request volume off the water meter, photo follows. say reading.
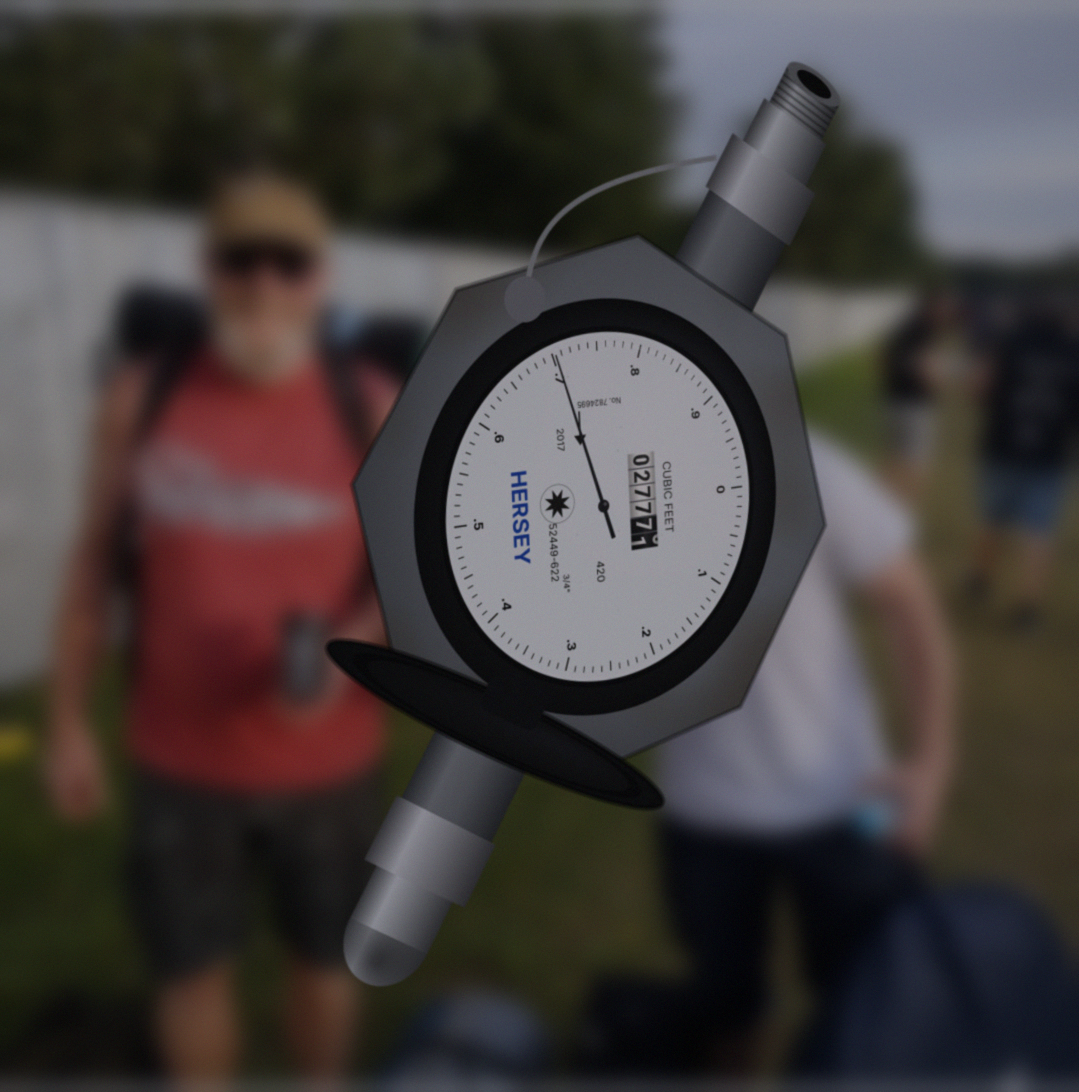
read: 27770.70 ft³
